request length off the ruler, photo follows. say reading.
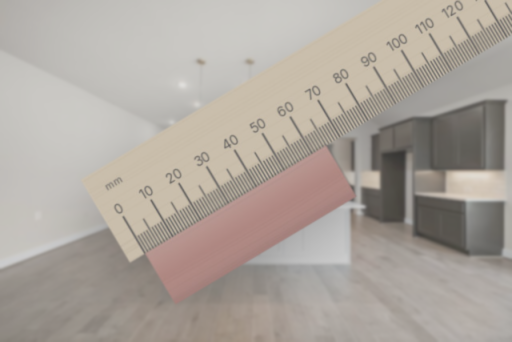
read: 65 mm
